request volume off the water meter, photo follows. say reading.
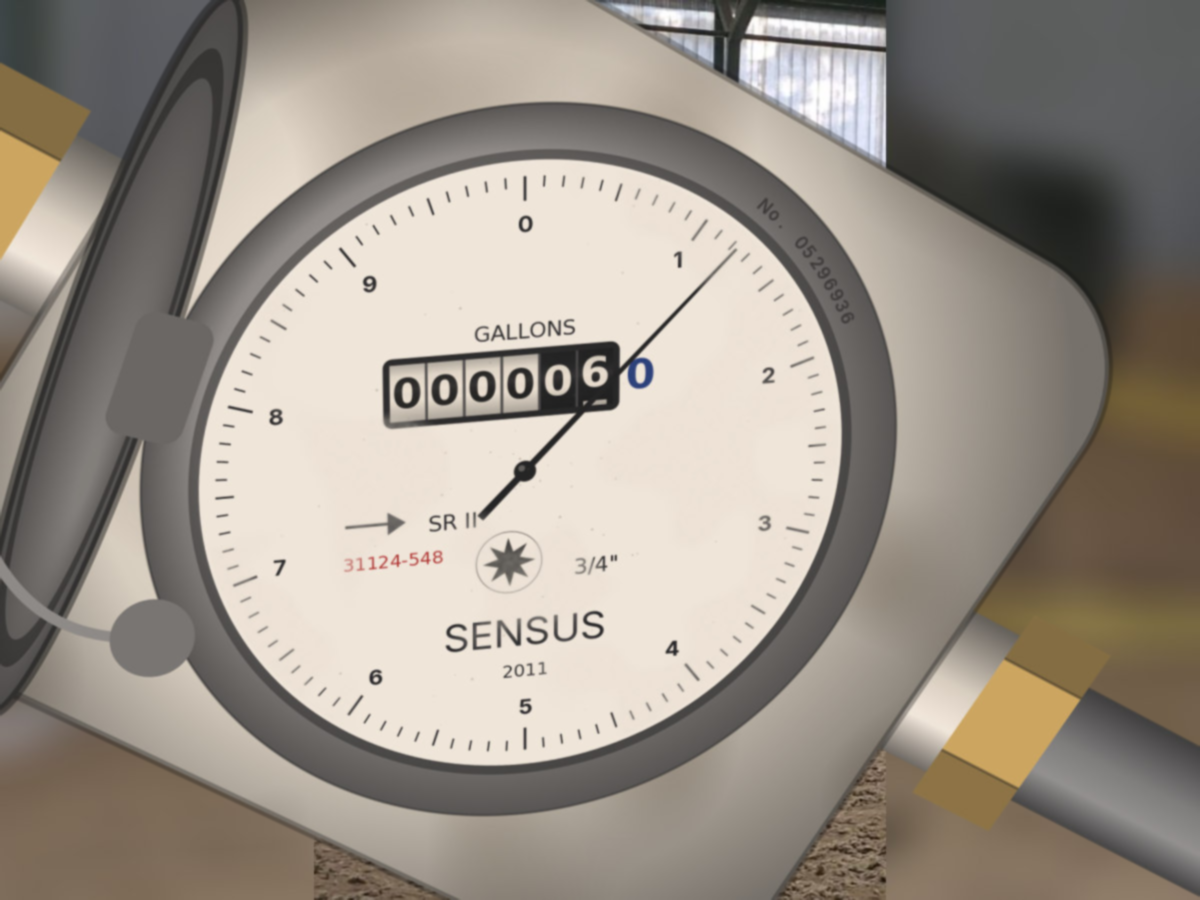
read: 61.2 gal
